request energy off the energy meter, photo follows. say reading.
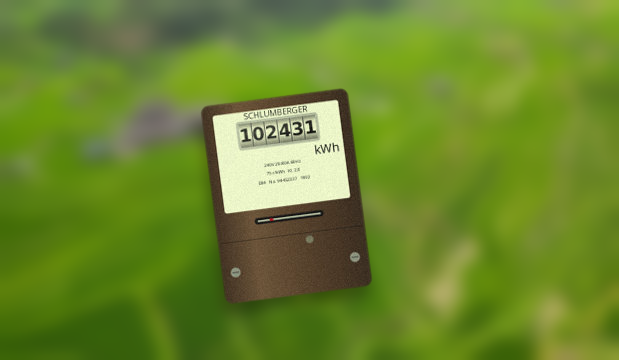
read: 102431 kWh
